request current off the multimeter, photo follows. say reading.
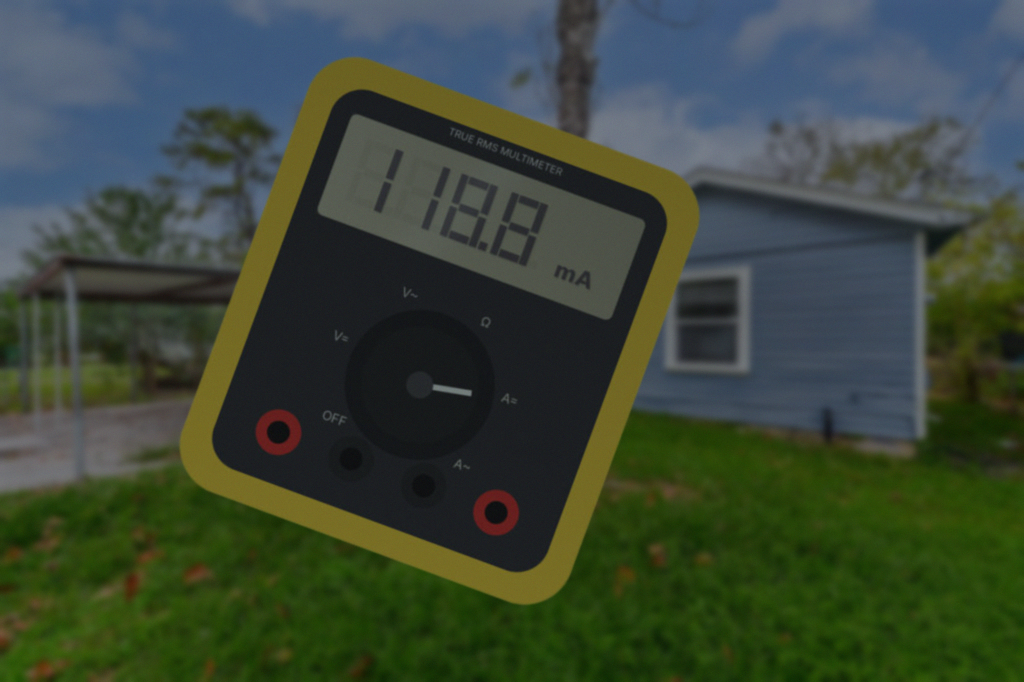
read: 118.8 mA
